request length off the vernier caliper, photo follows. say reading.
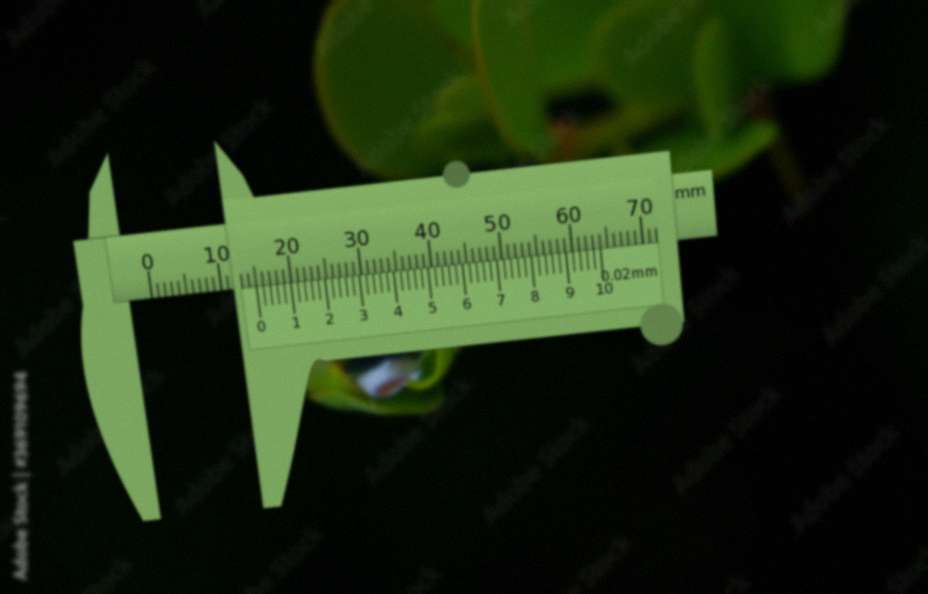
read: 15.0 mm
